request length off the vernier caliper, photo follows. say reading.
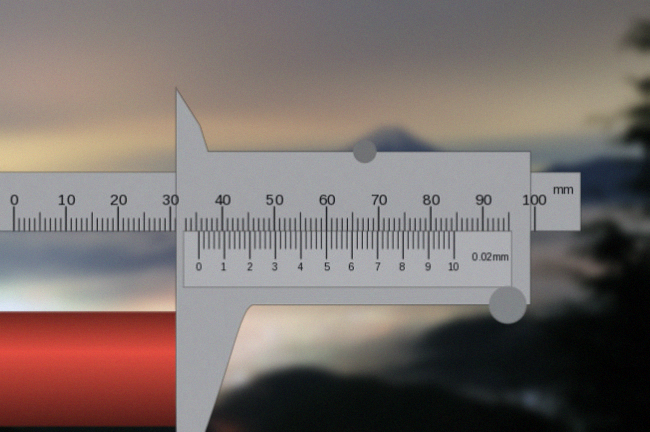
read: 35.5 mm
